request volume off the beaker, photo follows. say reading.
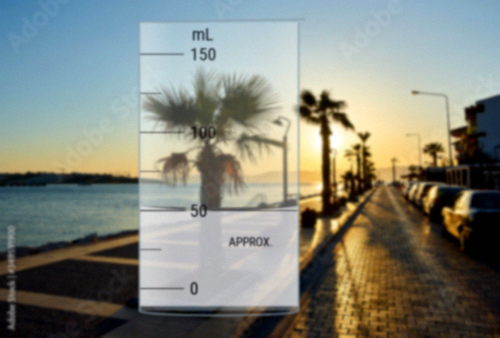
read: 50 mL
